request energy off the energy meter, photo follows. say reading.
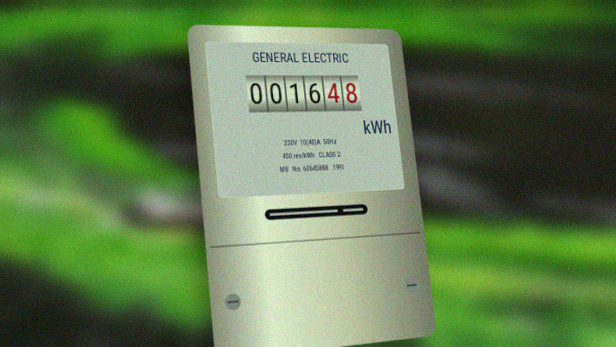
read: 16.48 kWh
